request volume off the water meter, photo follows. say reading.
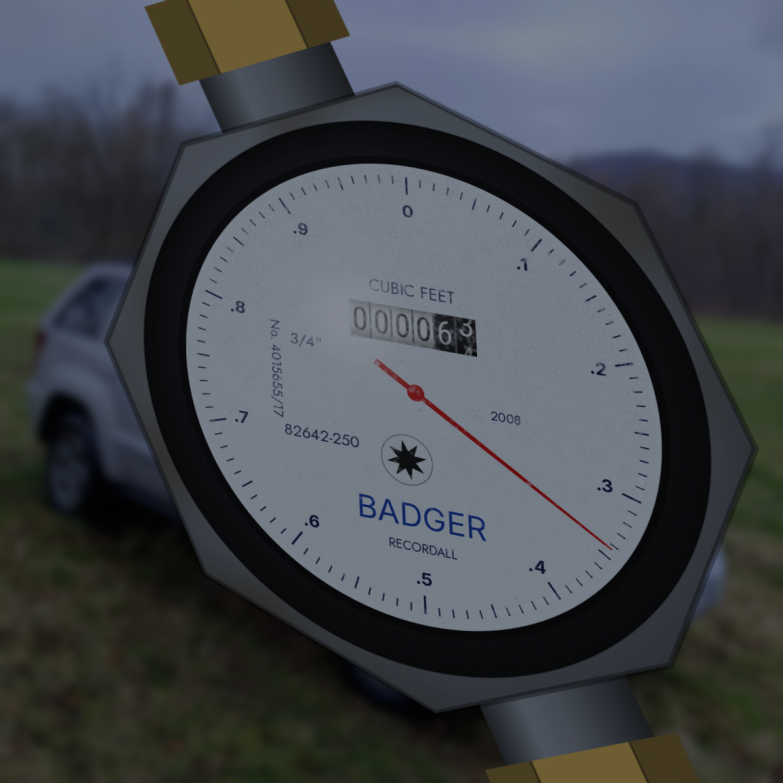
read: 63.34 ft³
